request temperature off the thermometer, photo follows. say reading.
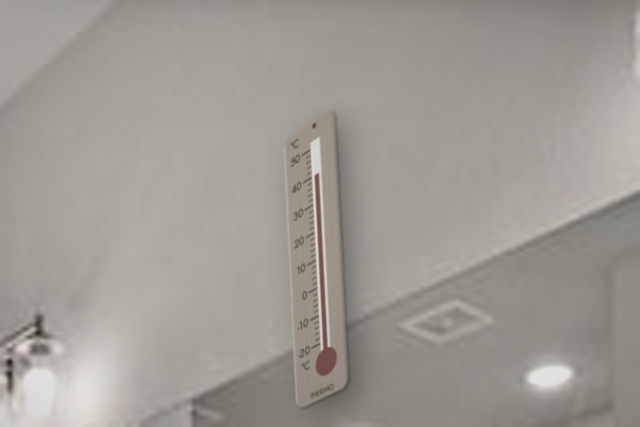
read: 40 °C
